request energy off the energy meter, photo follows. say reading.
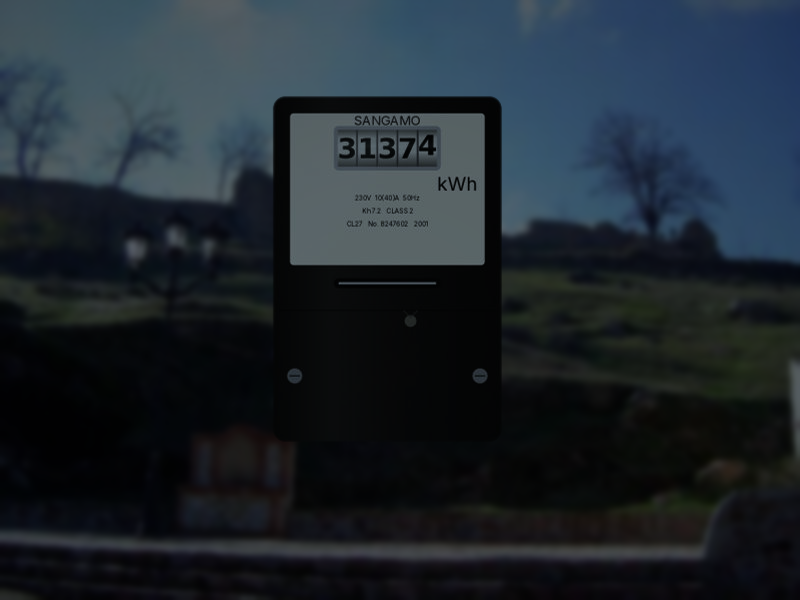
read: 31374 kWh
